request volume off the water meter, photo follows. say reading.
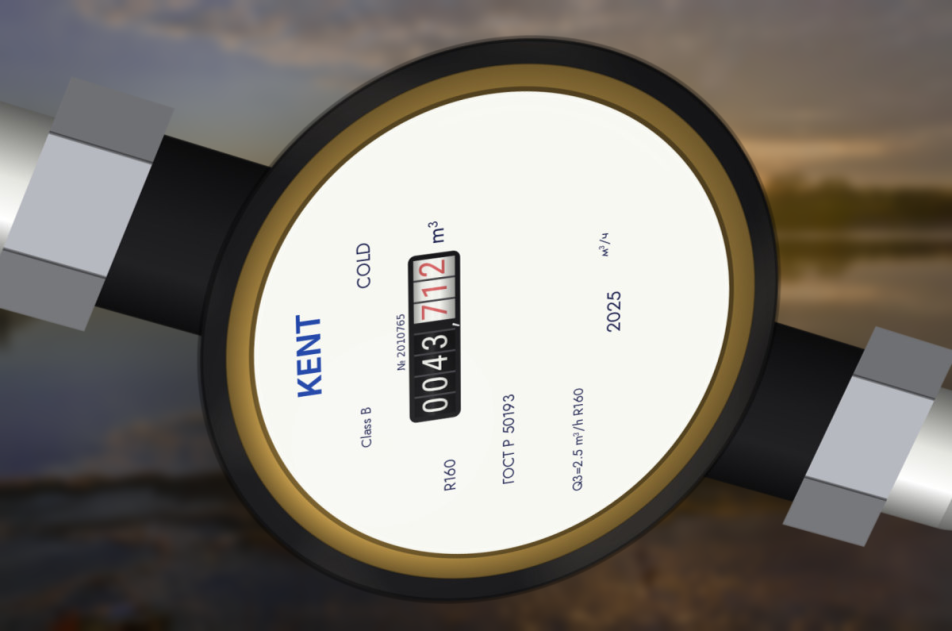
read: 43.712 m³
